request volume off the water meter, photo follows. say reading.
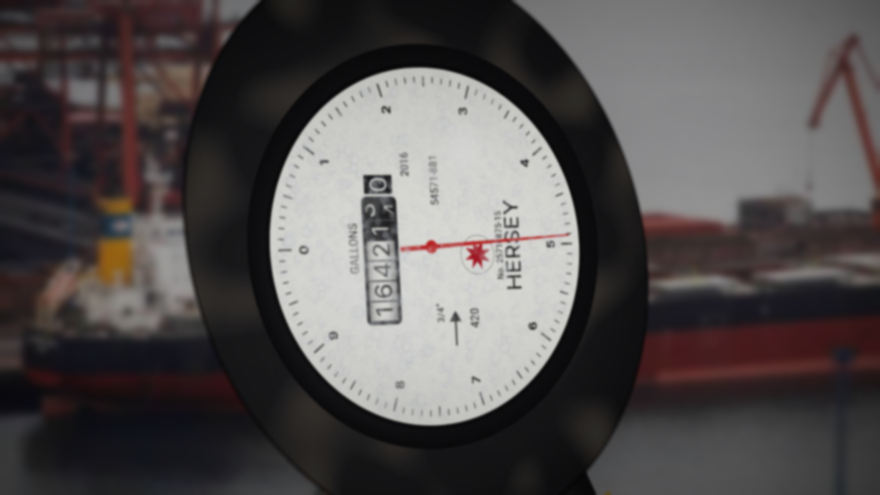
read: 1642134.9 gal
